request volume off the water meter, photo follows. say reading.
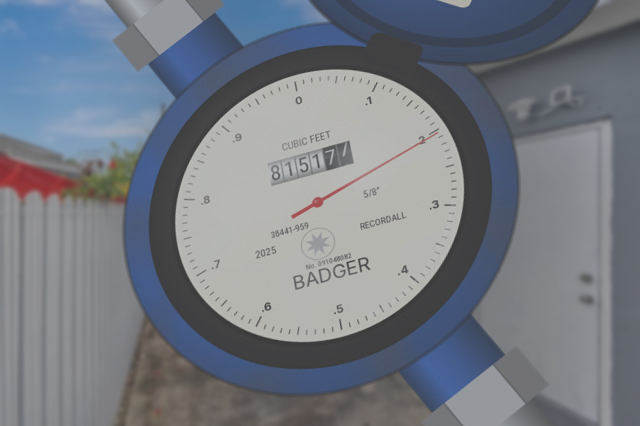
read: 815177.20 ft³
